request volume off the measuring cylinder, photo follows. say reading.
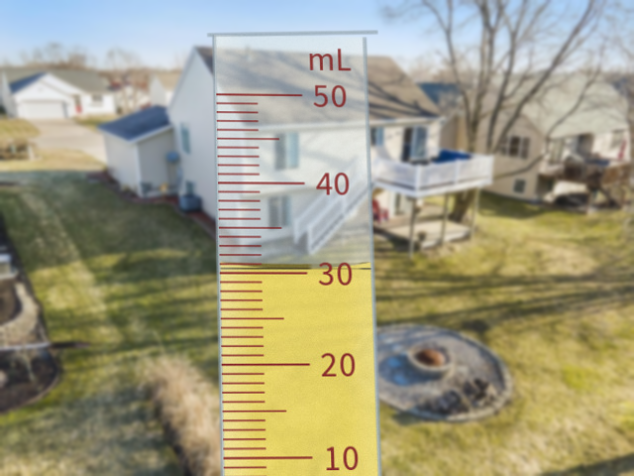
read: 30.5 mL
